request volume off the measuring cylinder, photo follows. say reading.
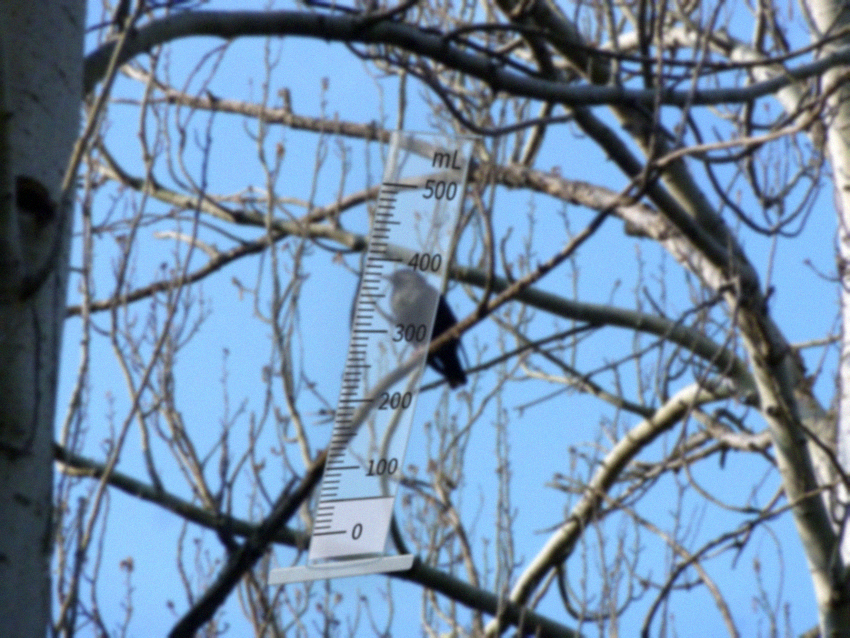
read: 50 mL
